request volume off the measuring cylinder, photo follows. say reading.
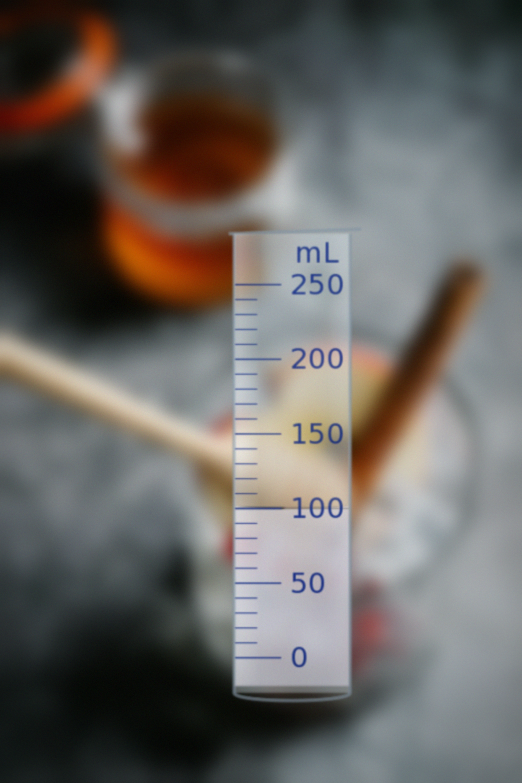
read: 100 mL
